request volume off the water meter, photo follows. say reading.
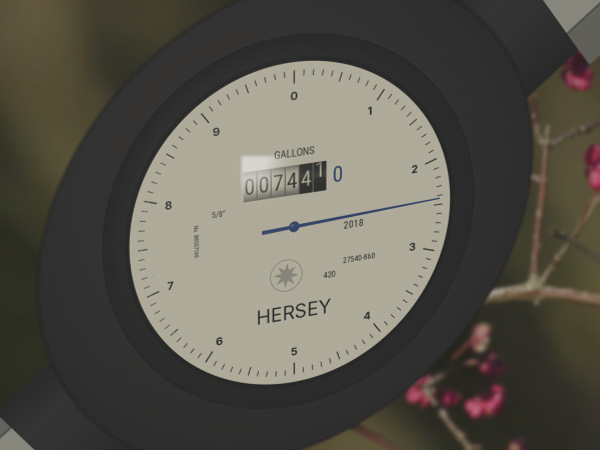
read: 74412.4 gal
